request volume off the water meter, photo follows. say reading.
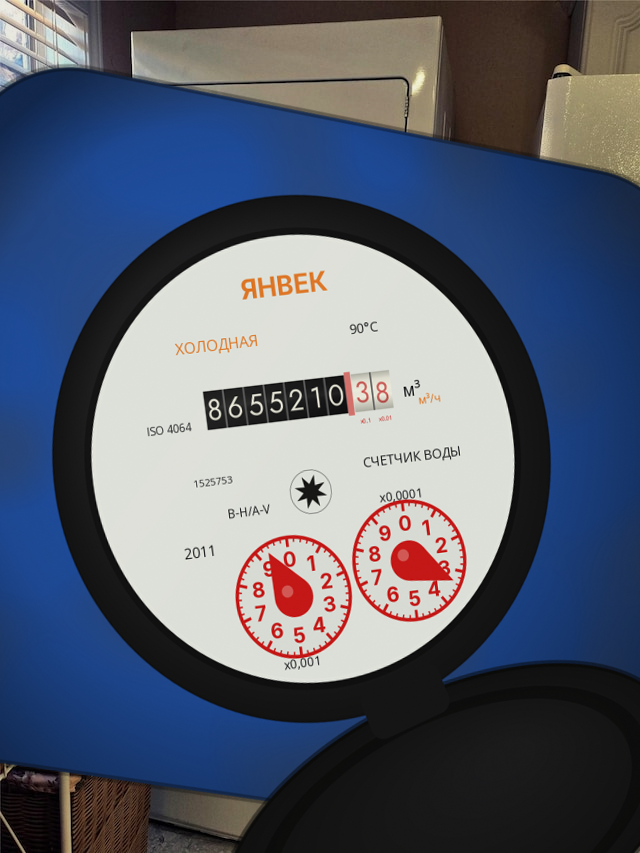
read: 8655210.3793 m³
